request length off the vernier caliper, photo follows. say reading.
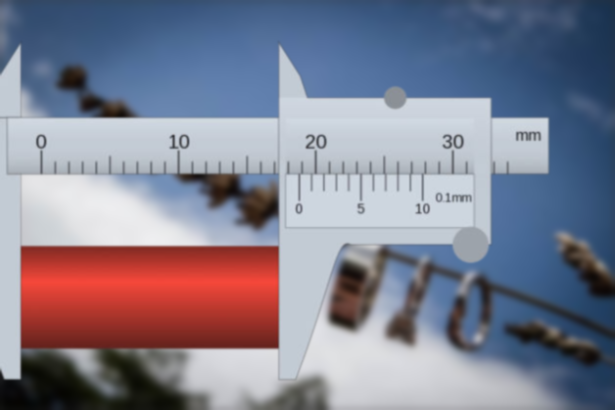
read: 18.8 mm
